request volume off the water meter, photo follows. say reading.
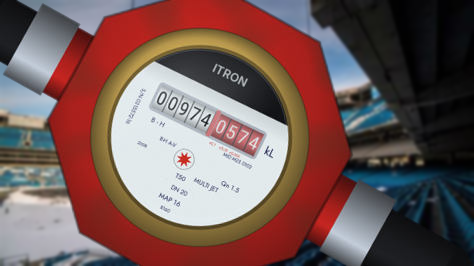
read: 974.0574 kL
